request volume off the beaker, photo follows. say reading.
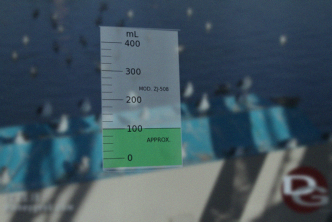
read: 100 mL
